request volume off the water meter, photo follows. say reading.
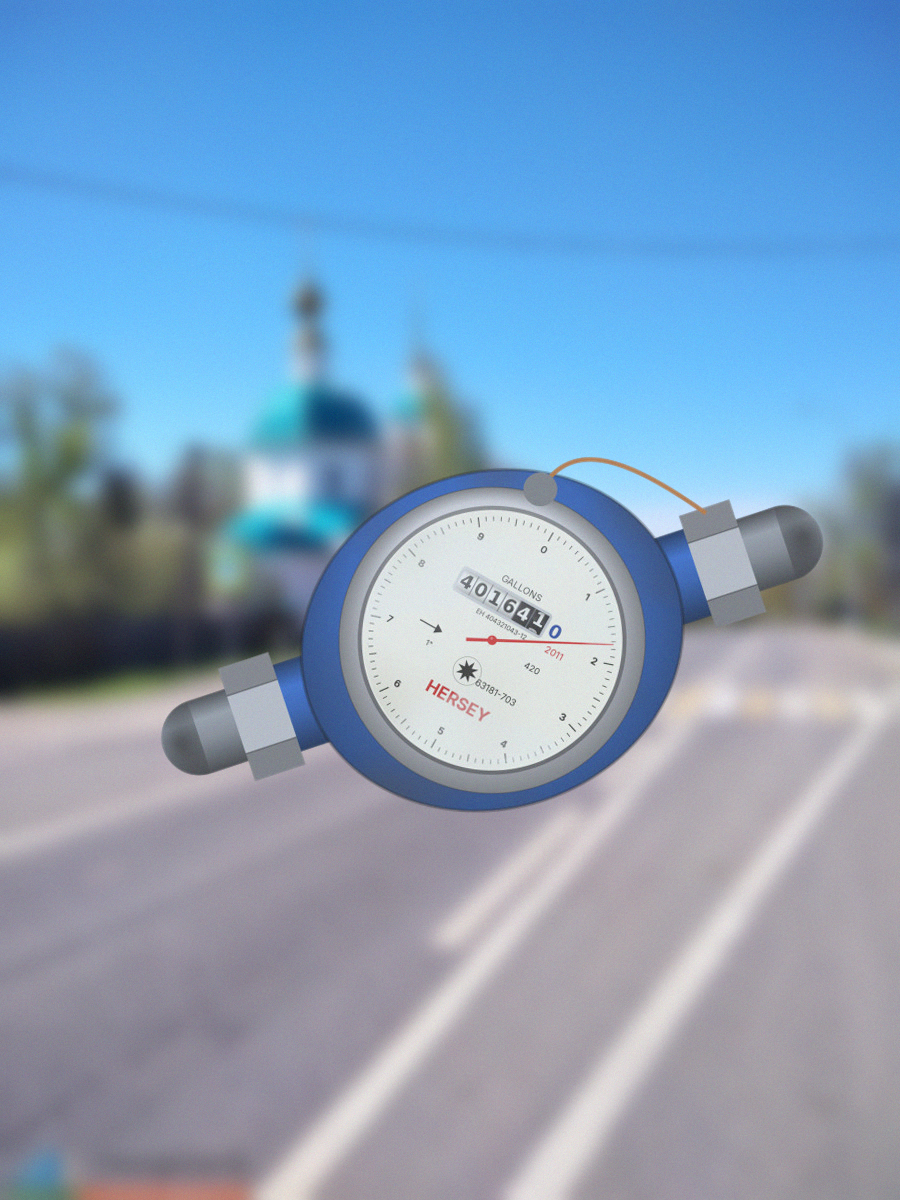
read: 4016411.7 gal
